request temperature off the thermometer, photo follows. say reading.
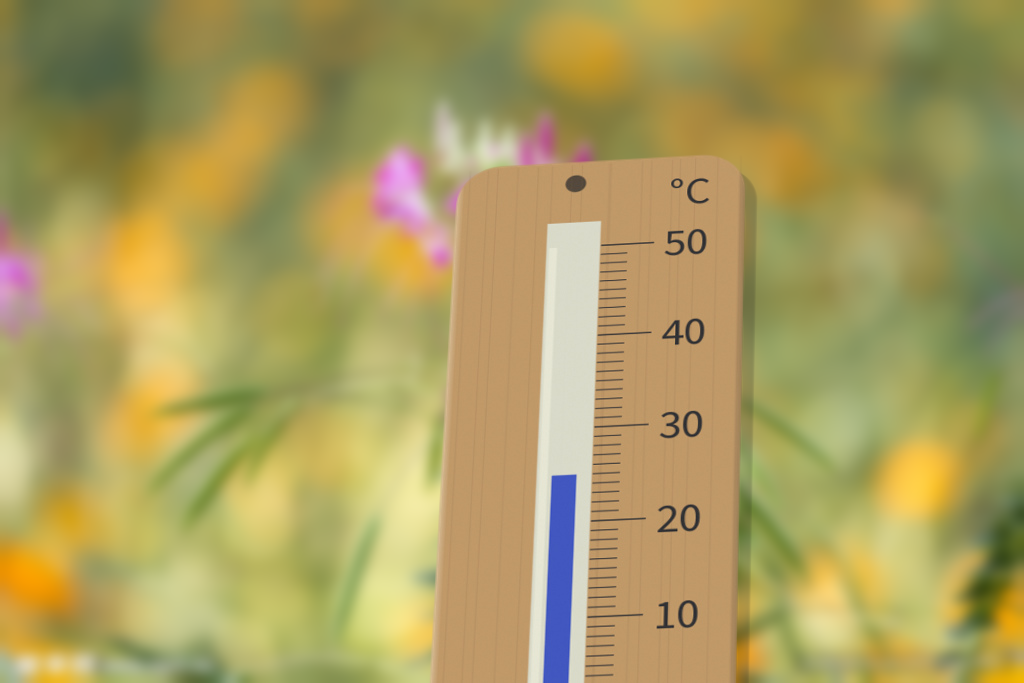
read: 25 °C
